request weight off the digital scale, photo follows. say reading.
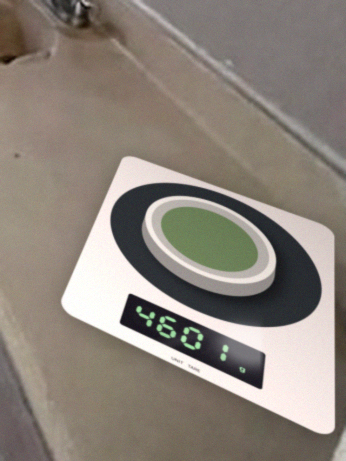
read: 4601 g
